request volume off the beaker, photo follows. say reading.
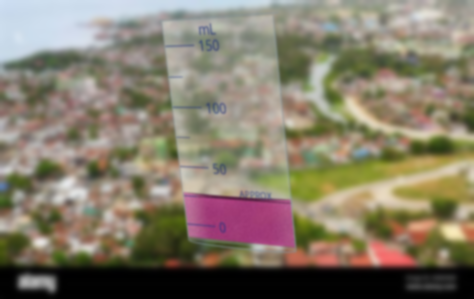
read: 25 mL
